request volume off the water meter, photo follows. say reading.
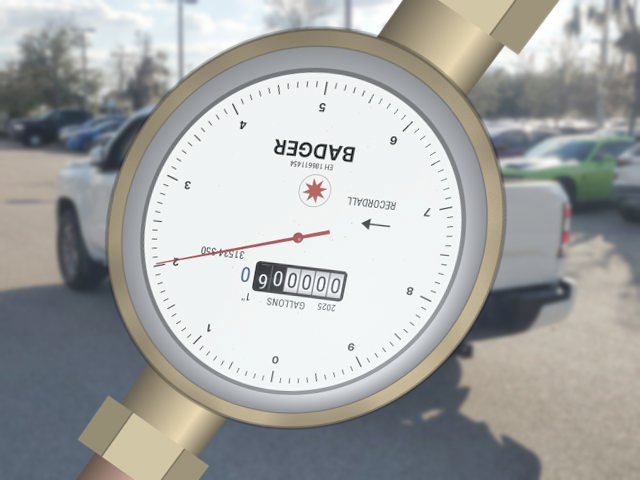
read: 62.0 gal
